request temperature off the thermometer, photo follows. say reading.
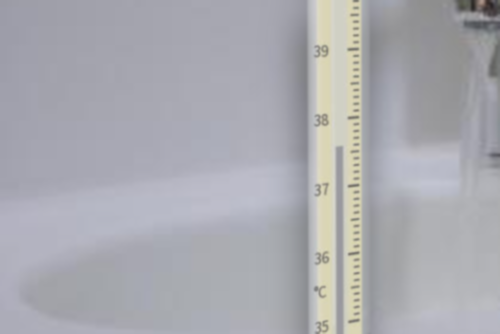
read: 37.6 °C
